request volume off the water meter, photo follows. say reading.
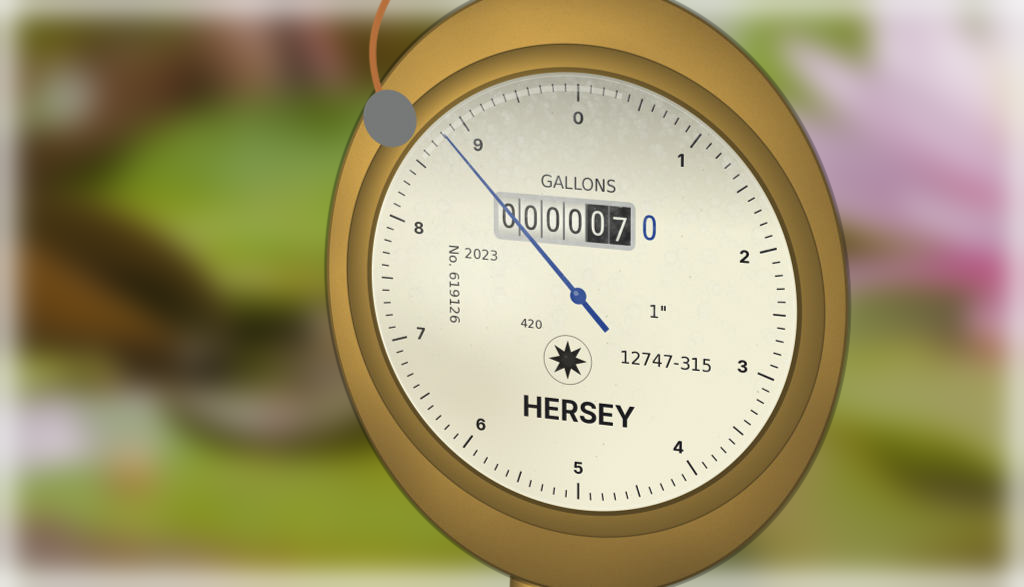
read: 68.8 gal
